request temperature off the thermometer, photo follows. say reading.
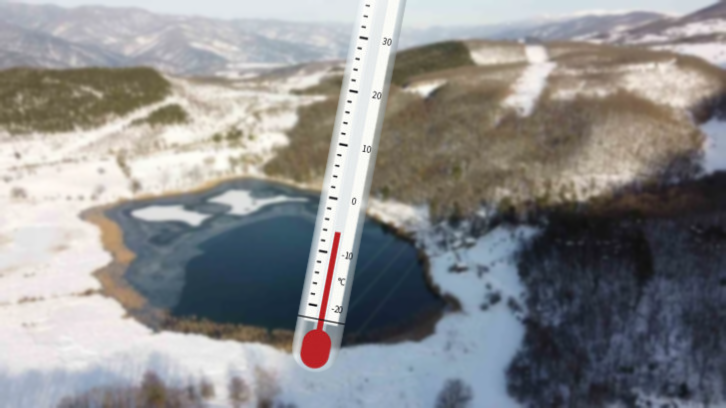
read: -6 °C
